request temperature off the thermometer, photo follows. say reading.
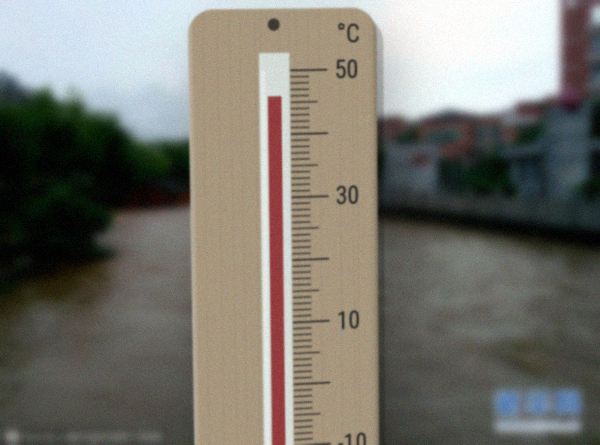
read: 46 °C
